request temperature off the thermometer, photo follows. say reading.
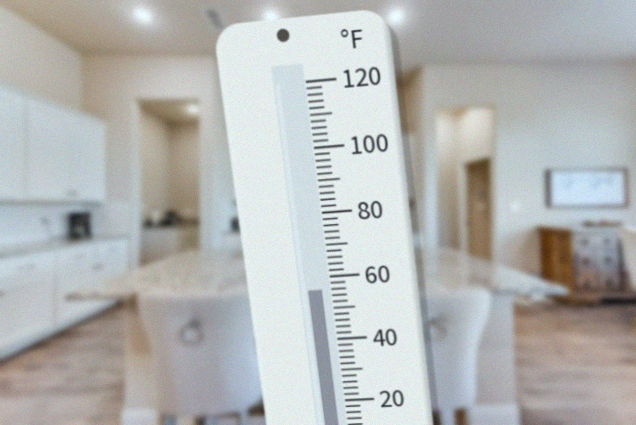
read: 56 °F
